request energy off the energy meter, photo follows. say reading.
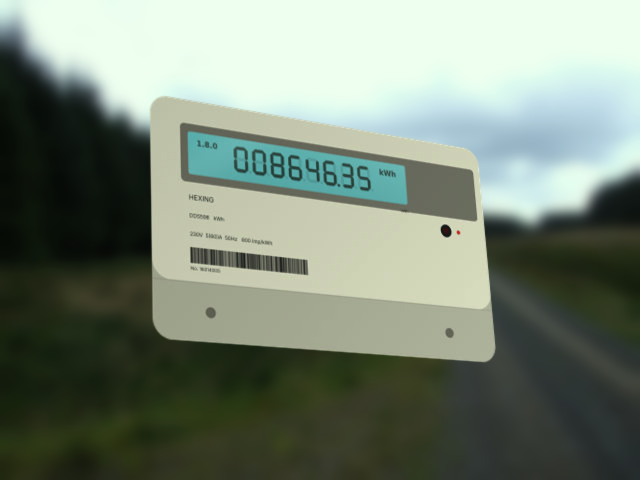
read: 8646.35 kWh
